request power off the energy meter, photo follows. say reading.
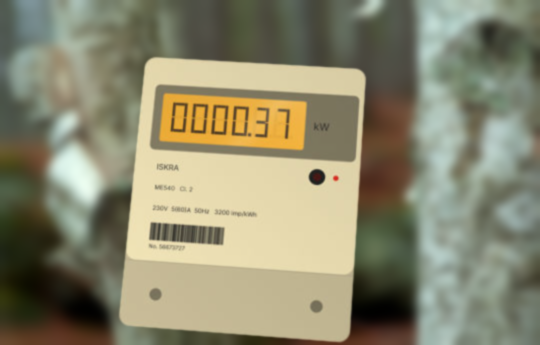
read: 0.37 kW
